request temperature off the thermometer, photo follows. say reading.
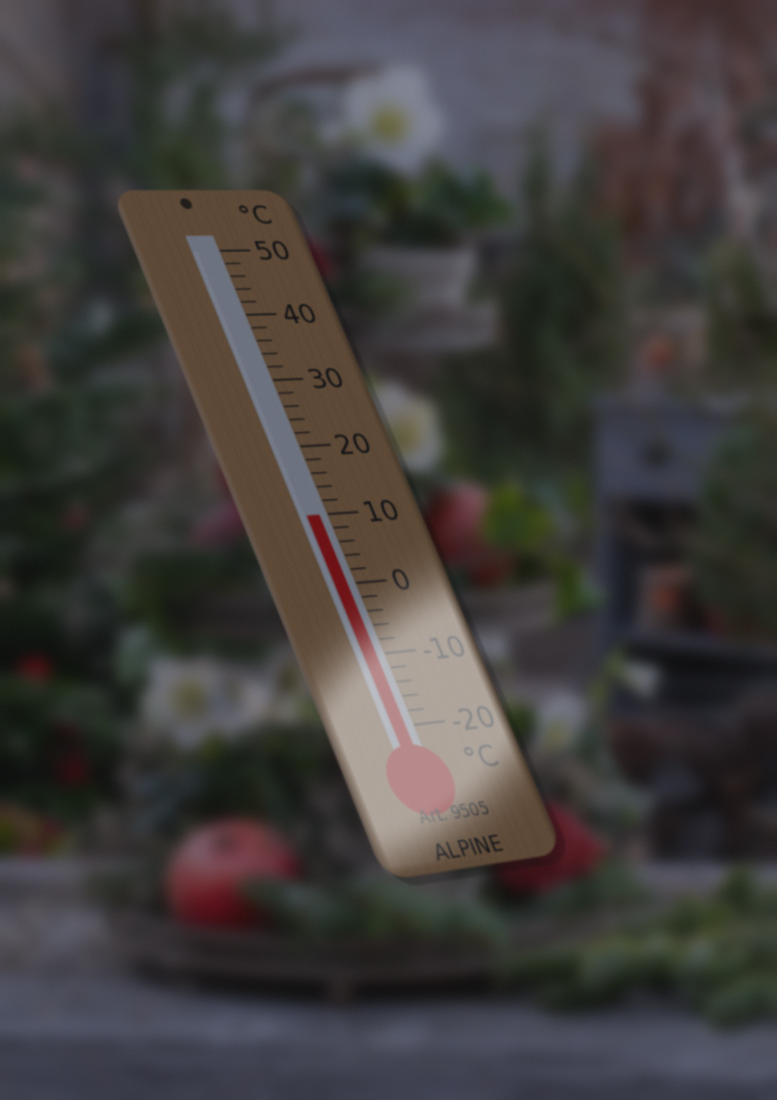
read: 10 °C
